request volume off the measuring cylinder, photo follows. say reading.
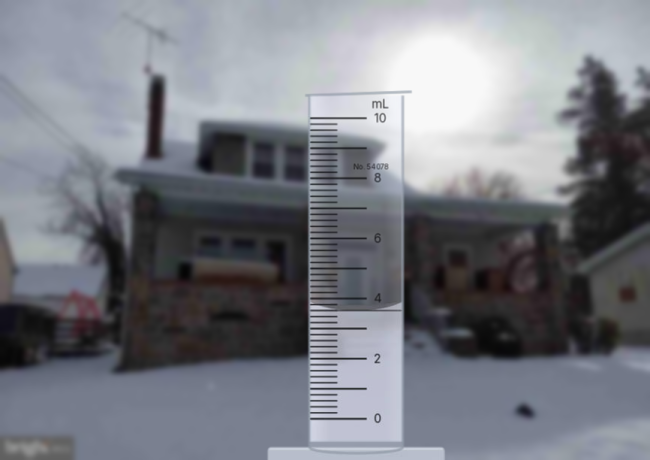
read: 3.6 mL
